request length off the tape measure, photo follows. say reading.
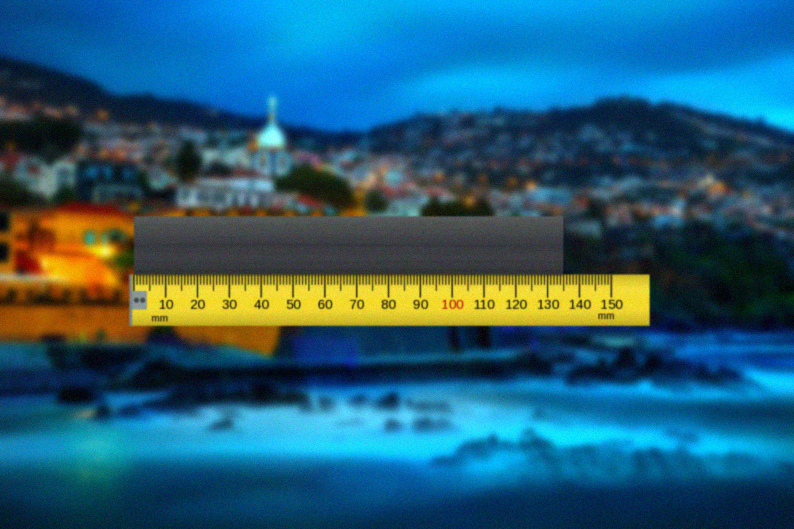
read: 135 mm
